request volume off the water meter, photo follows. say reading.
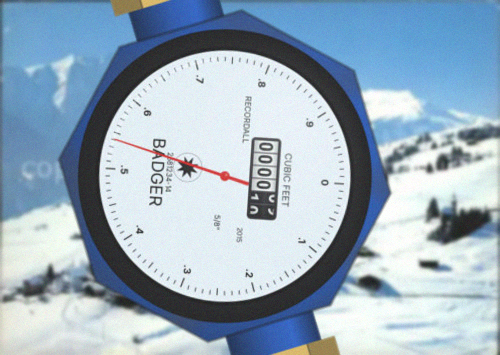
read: 9.54 ft³
